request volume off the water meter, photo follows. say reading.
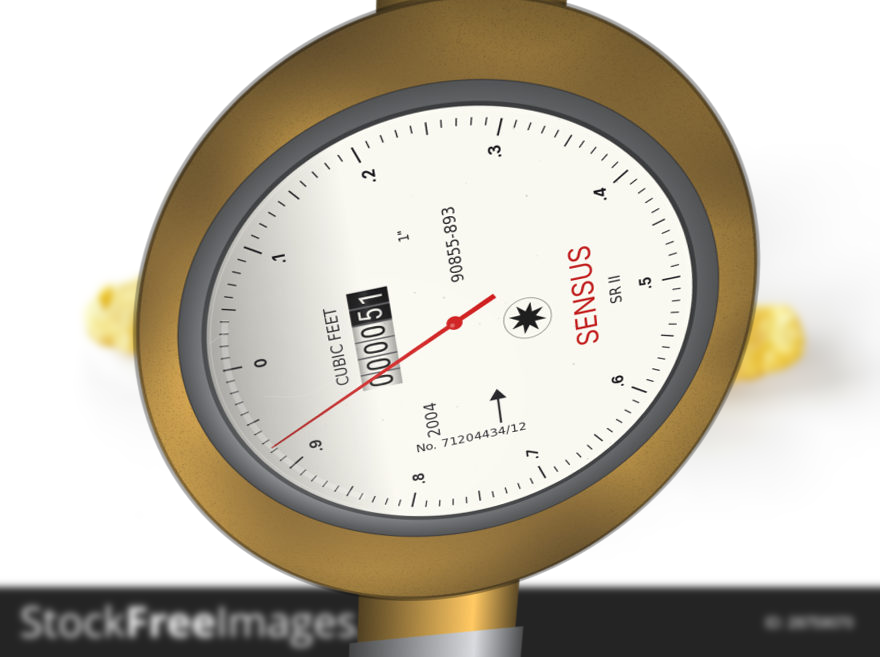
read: 50.92 ft³
